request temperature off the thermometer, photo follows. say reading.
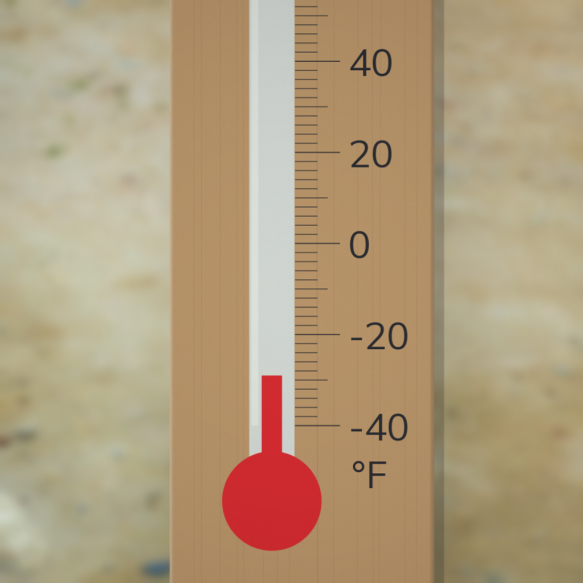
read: -29 °F
